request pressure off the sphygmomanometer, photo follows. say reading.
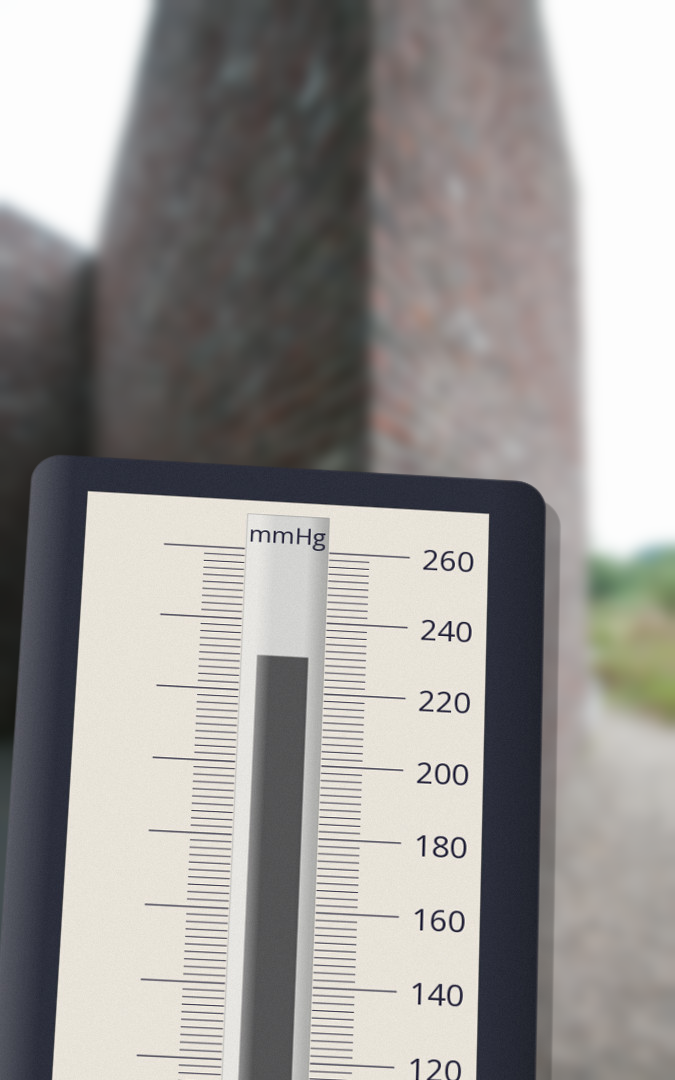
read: 230 mmHg
